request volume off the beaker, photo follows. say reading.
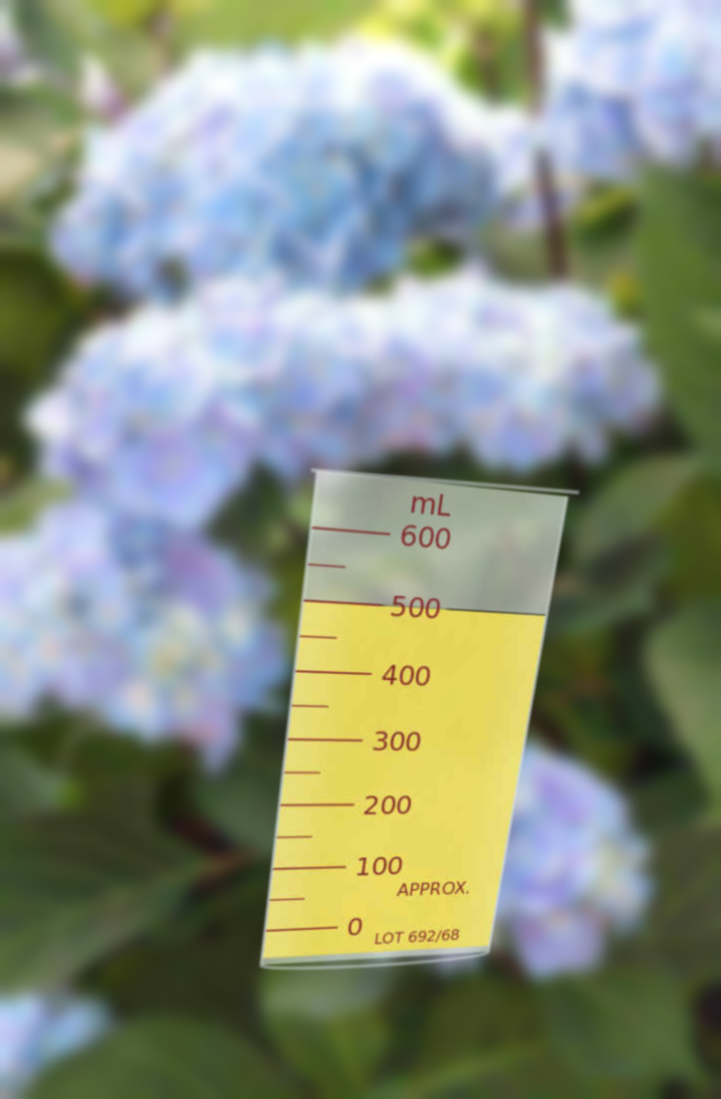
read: 500 mL
